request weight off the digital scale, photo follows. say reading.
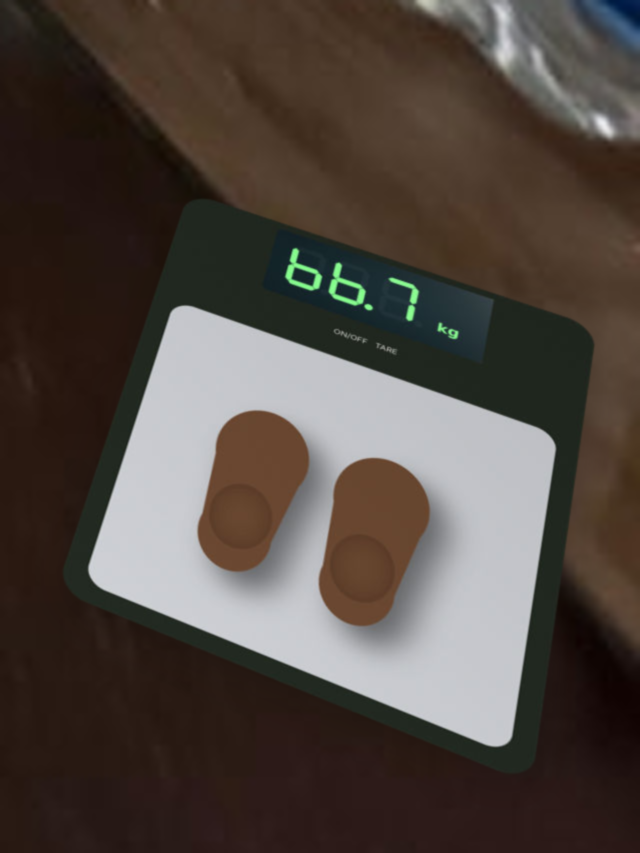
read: 66.7 kg
